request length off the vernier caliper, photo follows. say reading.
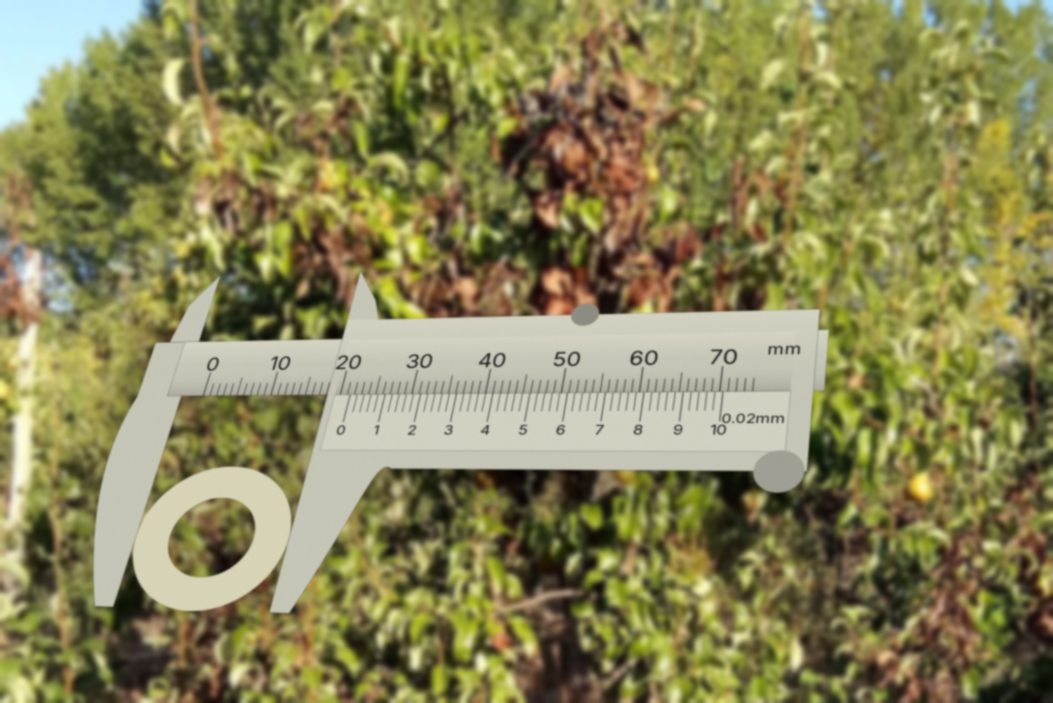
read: 21.4 mm
